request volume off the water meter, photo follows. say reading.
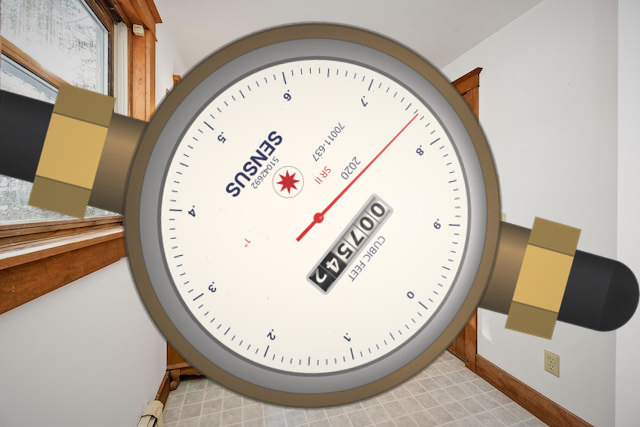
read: 7541.76 ft³
